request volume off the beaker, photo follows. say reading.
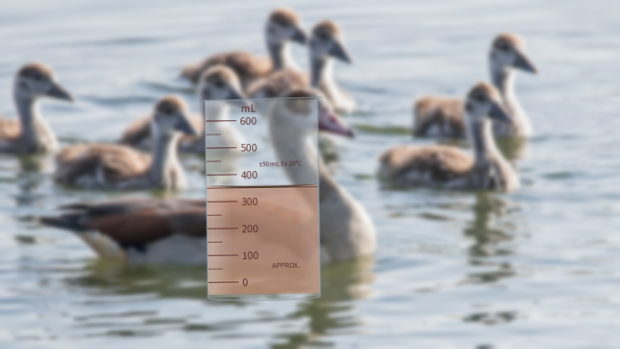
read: 350 mL
